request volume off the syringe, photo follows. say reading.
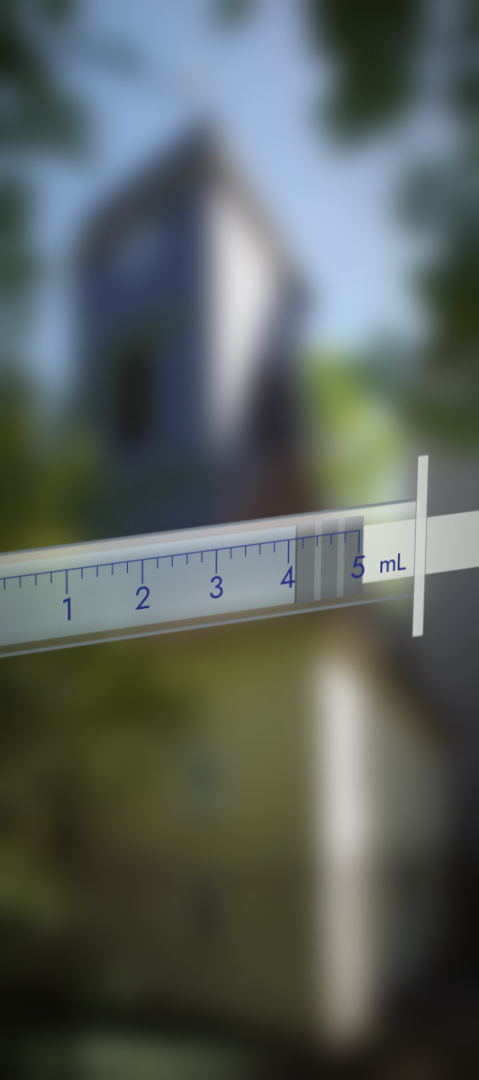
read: 4.1 mL
